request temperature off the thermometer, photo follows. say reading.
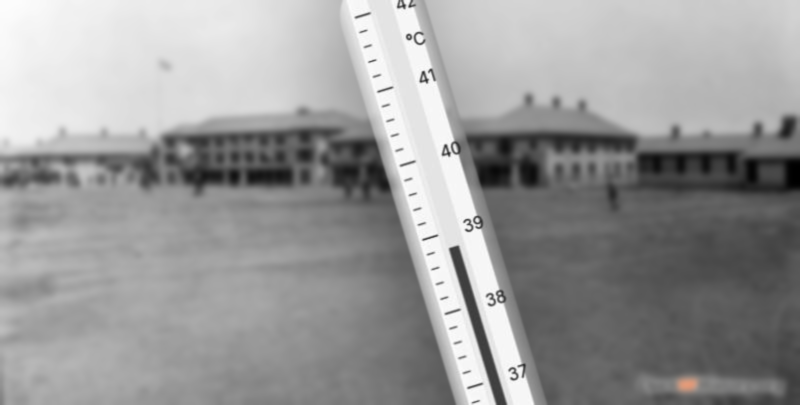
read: 38.8 °C
